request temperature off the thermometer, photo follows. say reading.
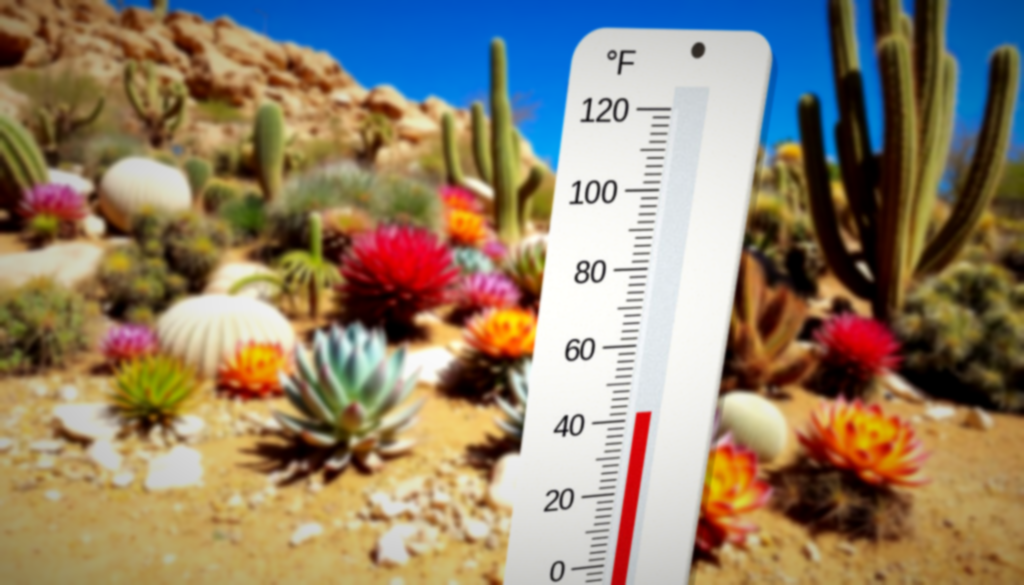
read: 42 °F
